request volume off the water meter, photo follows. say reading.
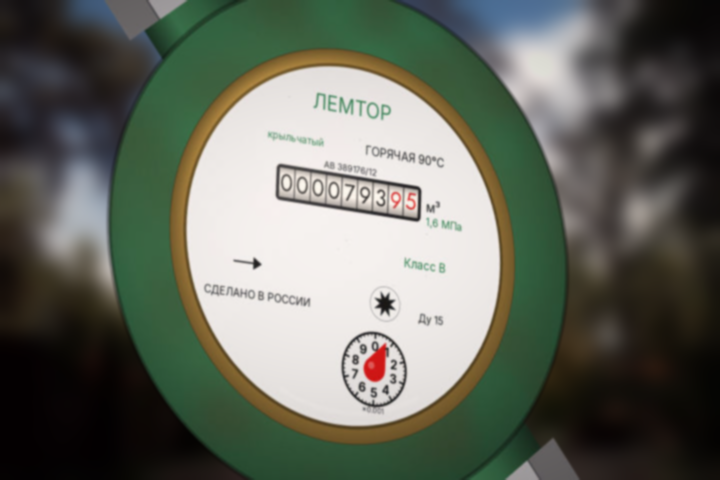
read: 793.950 m³
